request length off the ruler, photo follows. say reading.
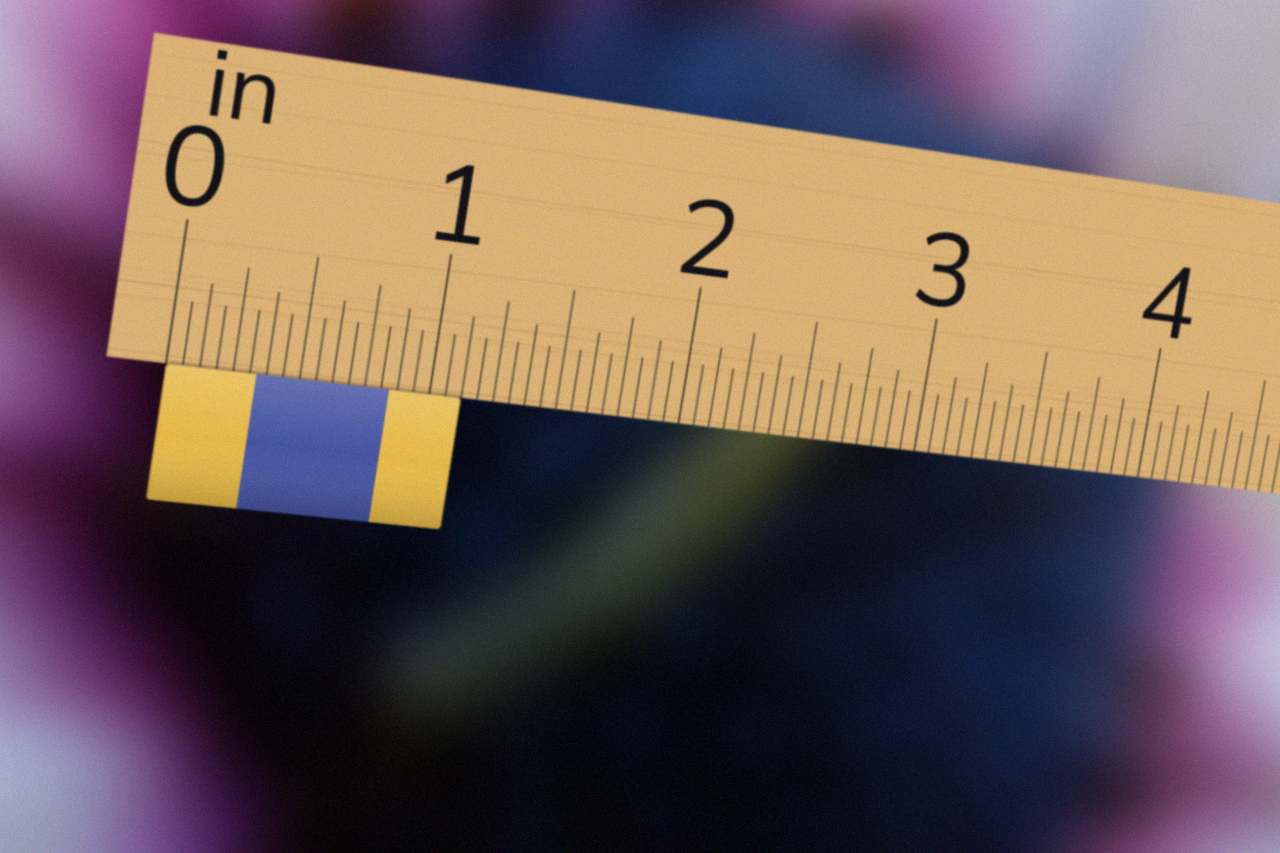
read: 1.125 in
